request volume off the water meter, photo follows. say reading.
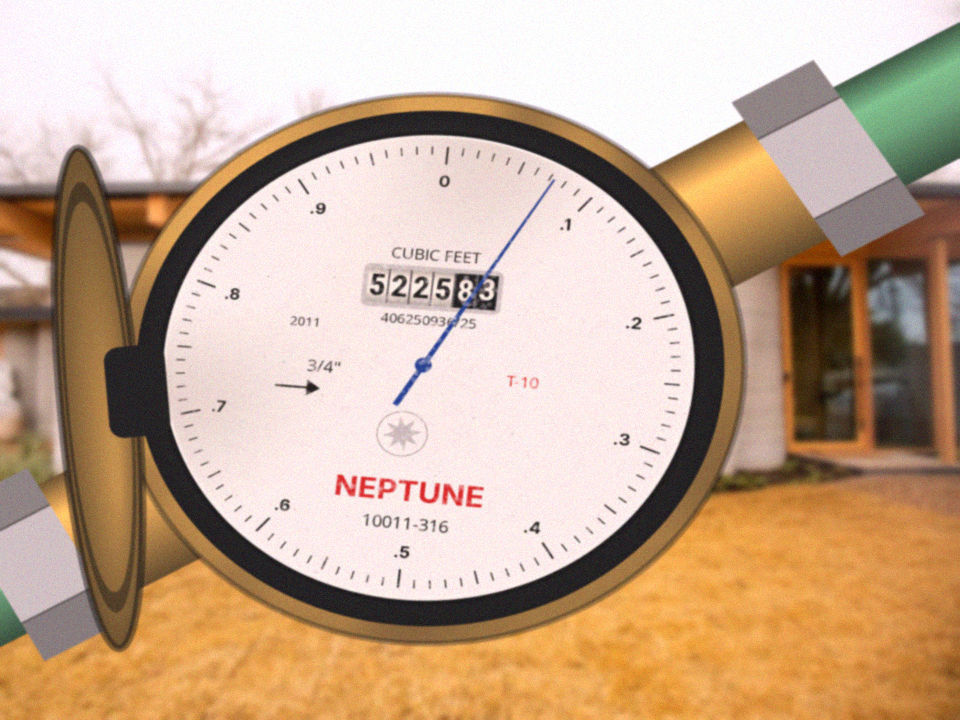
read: 522583.07 ft³
